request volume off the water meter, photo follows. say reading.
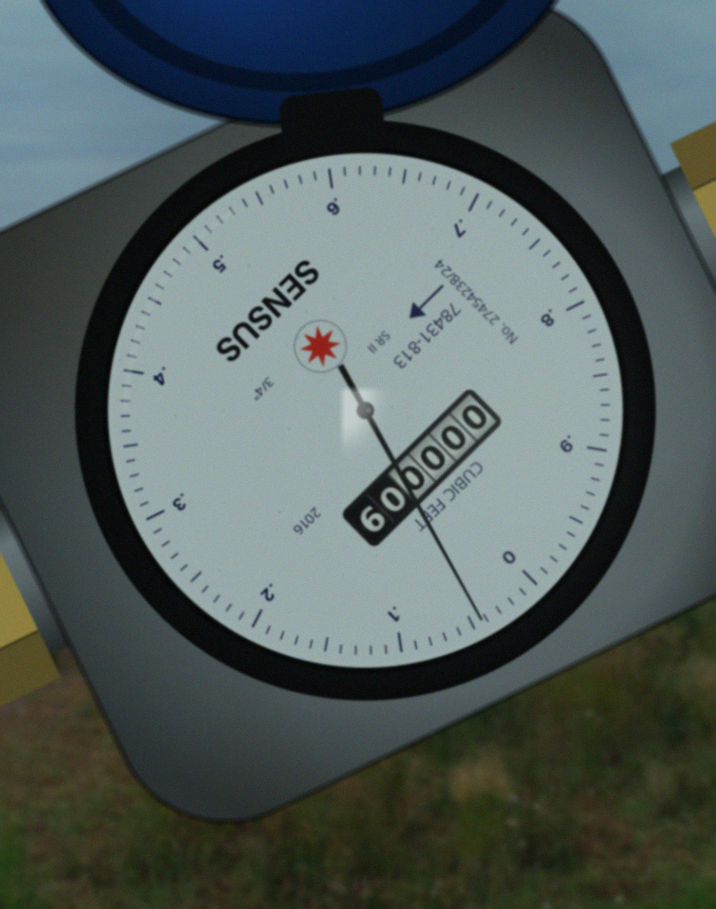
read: 9.04 ft³
